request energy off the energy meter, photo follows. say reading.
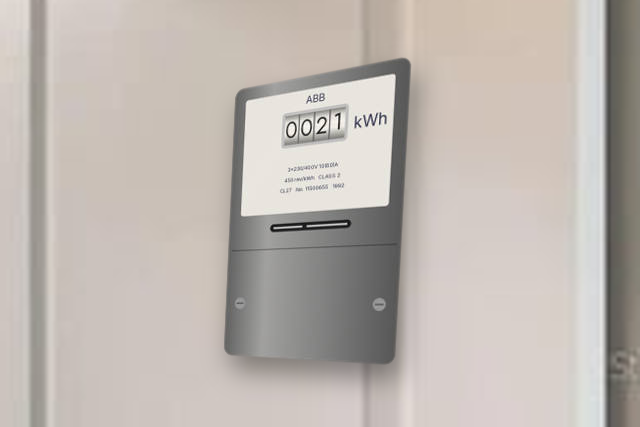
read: 21 kWh
